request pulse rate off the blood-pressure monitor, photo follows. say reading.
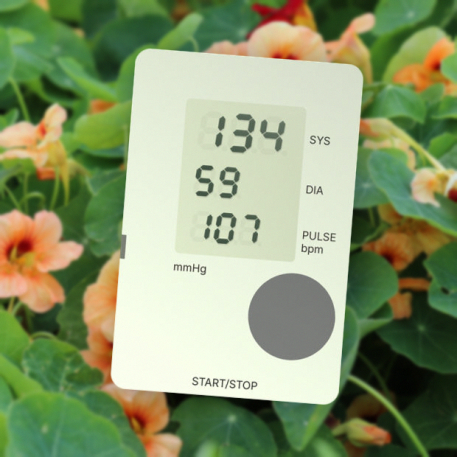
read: 107 bpm
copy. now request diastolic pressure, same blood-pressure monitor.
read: 59 mmHg
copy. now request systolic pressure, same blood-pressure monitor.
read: 134 mmHg
